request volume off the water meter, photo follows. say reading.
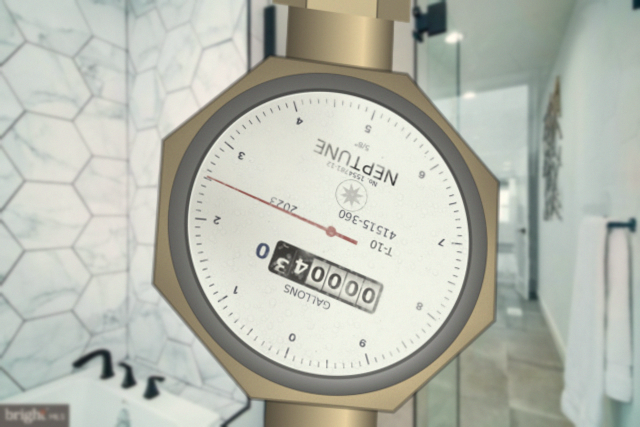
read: 432.5 gal
